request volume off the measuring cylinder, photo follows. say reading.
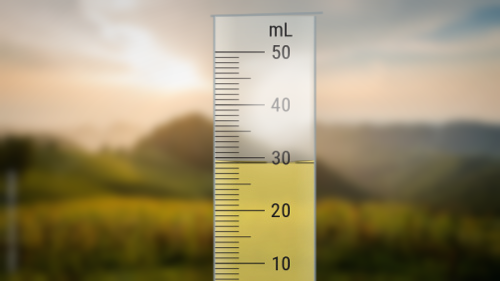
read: 29 mL
